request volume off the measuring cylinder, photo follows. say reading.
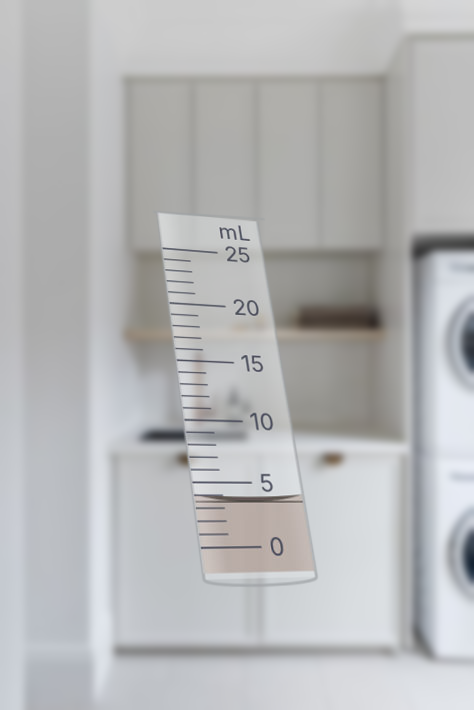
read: 3.5 mL
